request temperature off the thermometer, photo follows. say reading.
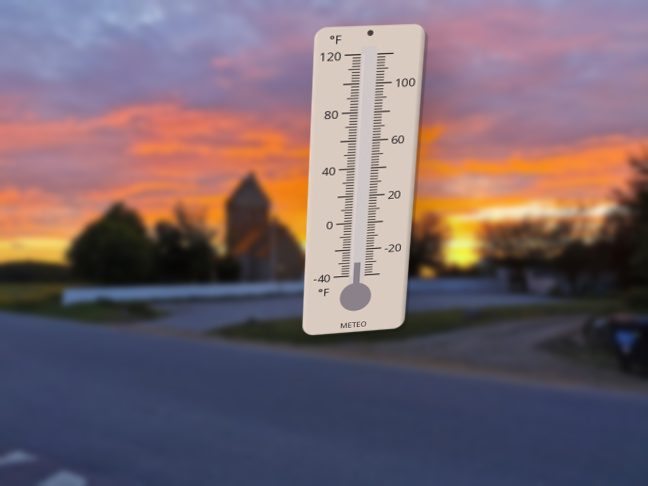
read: -30 °F
